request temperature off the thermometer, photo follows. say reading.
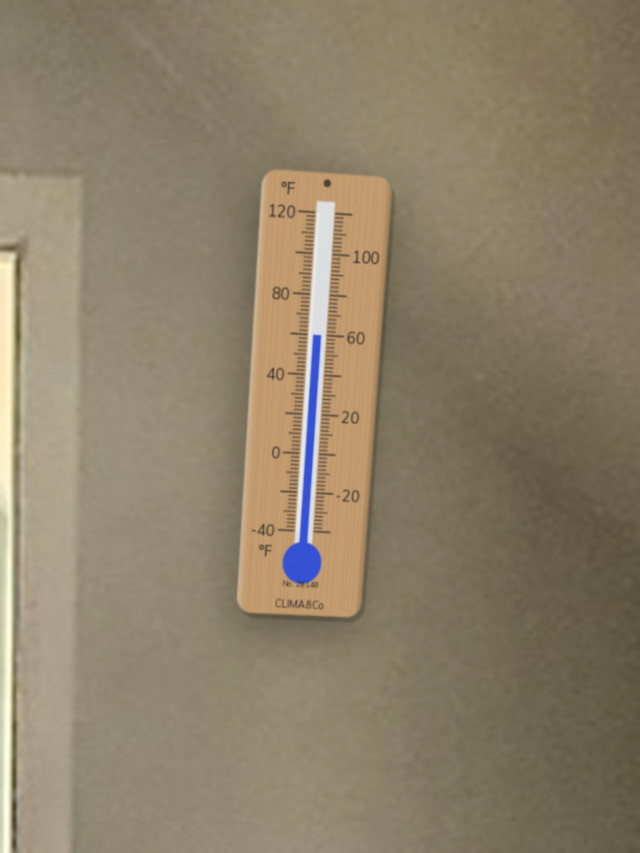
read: 60 °F
